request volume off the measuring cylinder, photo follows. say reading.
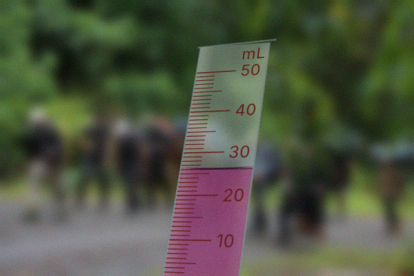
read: 26 mL
